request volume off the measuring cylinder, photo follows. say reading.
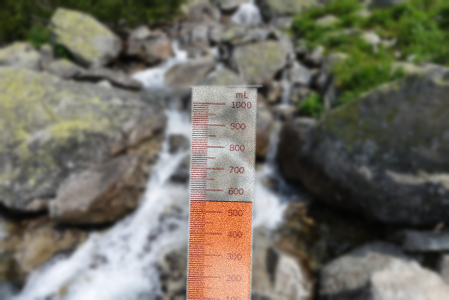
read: 550 mL
